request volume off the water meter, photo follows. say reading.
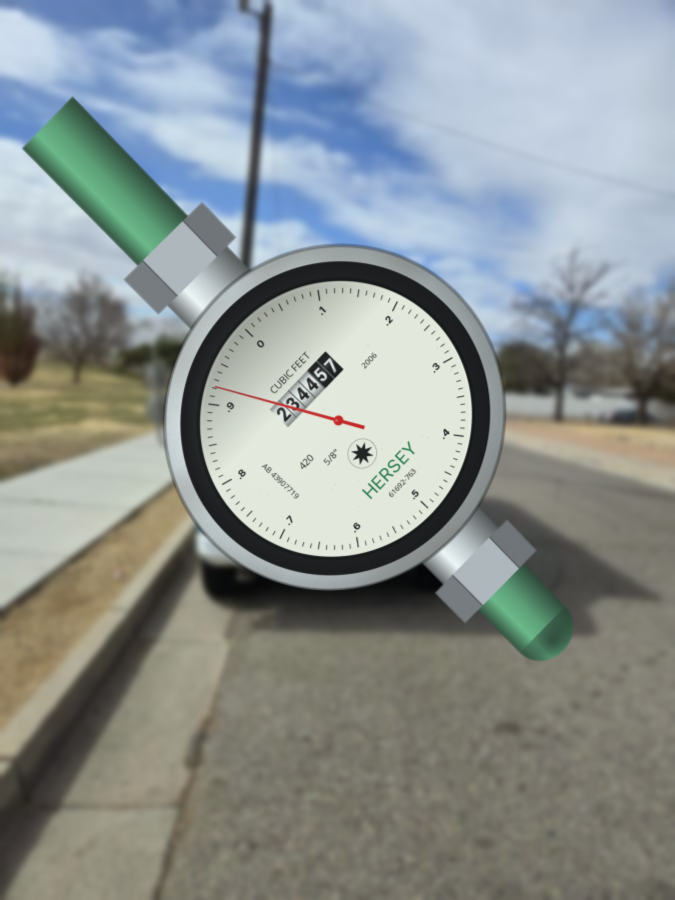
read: 234456.92 ft³
